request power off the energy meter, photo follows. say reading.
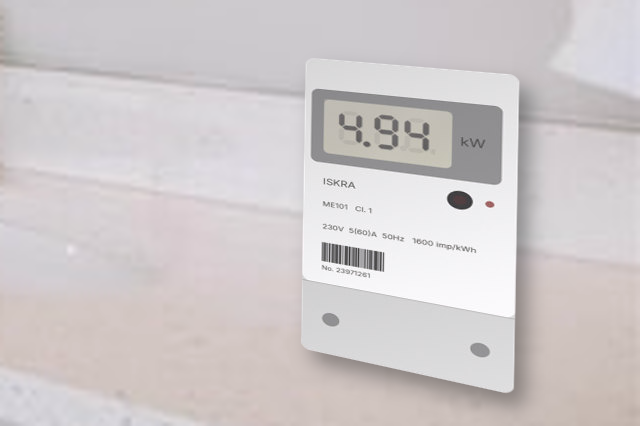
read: 4.94 kW
